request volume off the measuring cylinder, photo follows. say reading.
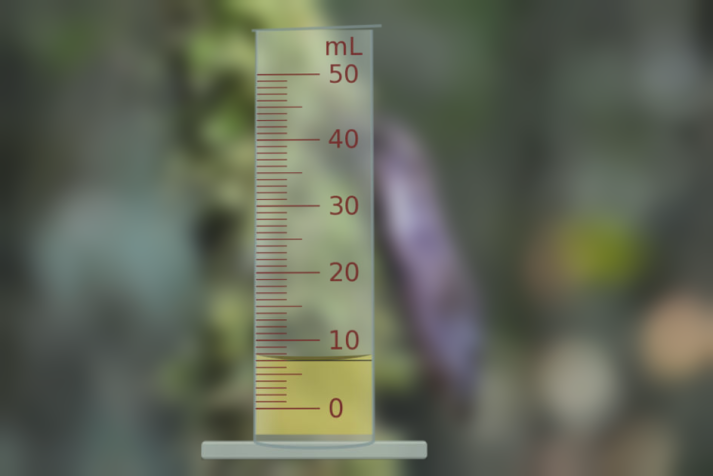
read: 7 mL
